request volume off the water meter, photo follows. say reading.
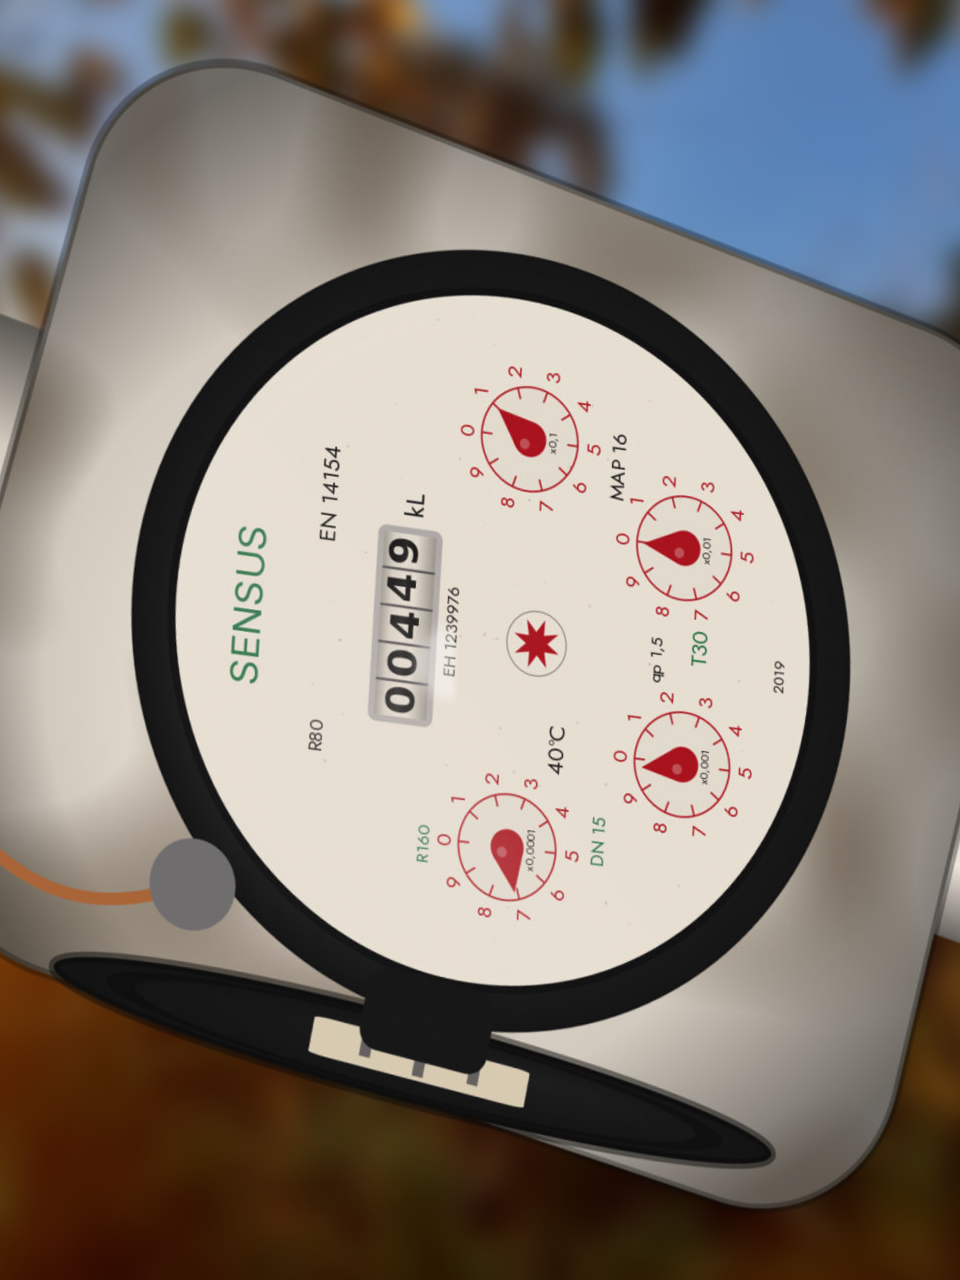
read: 449.0997 kL
